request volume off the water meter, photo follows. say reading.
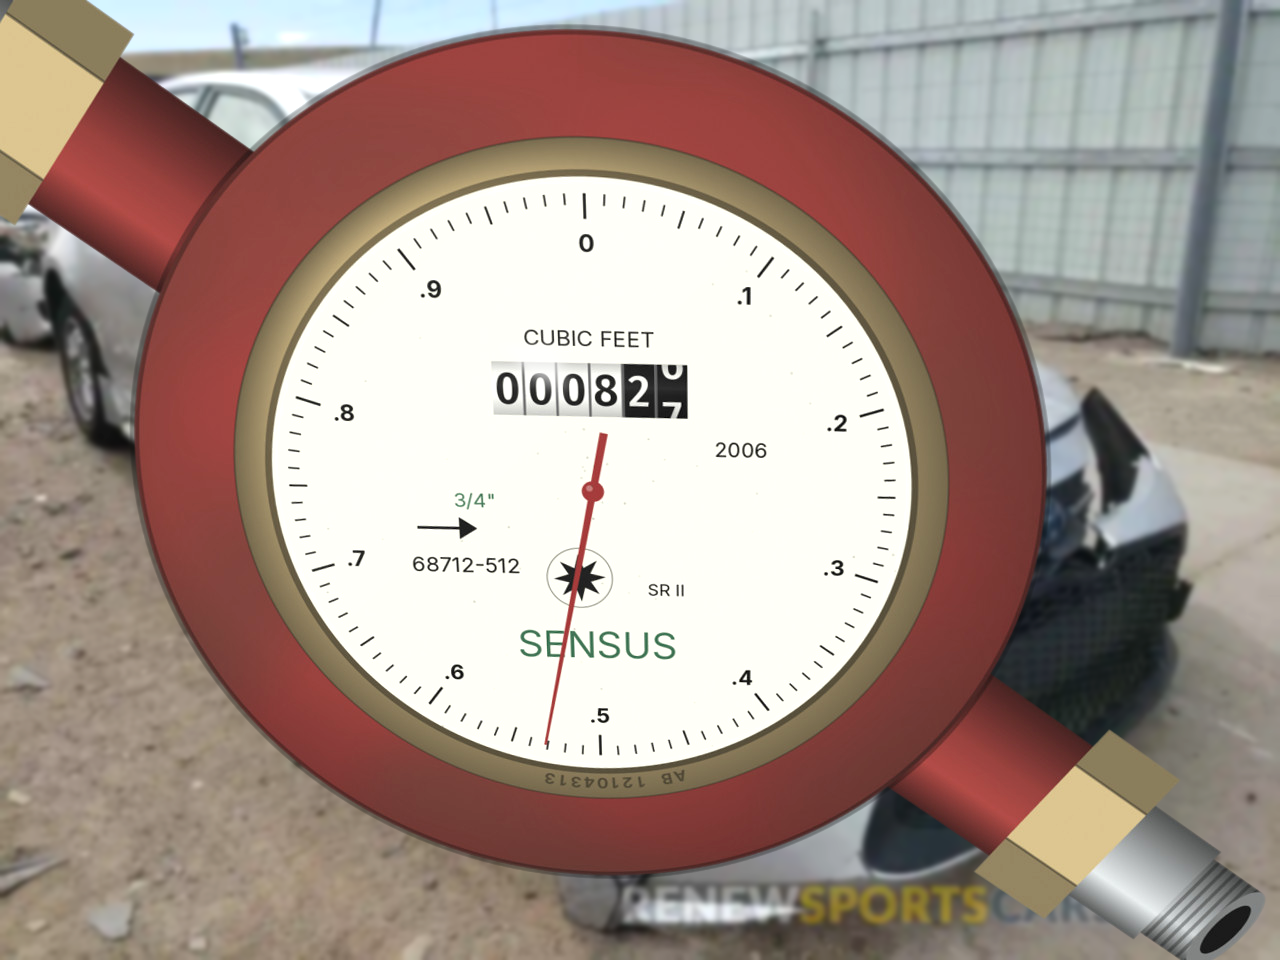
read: 826.53 ft³
